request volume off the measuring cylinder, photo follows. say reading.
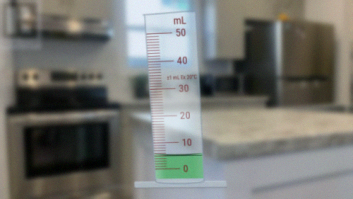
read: 5 mL
